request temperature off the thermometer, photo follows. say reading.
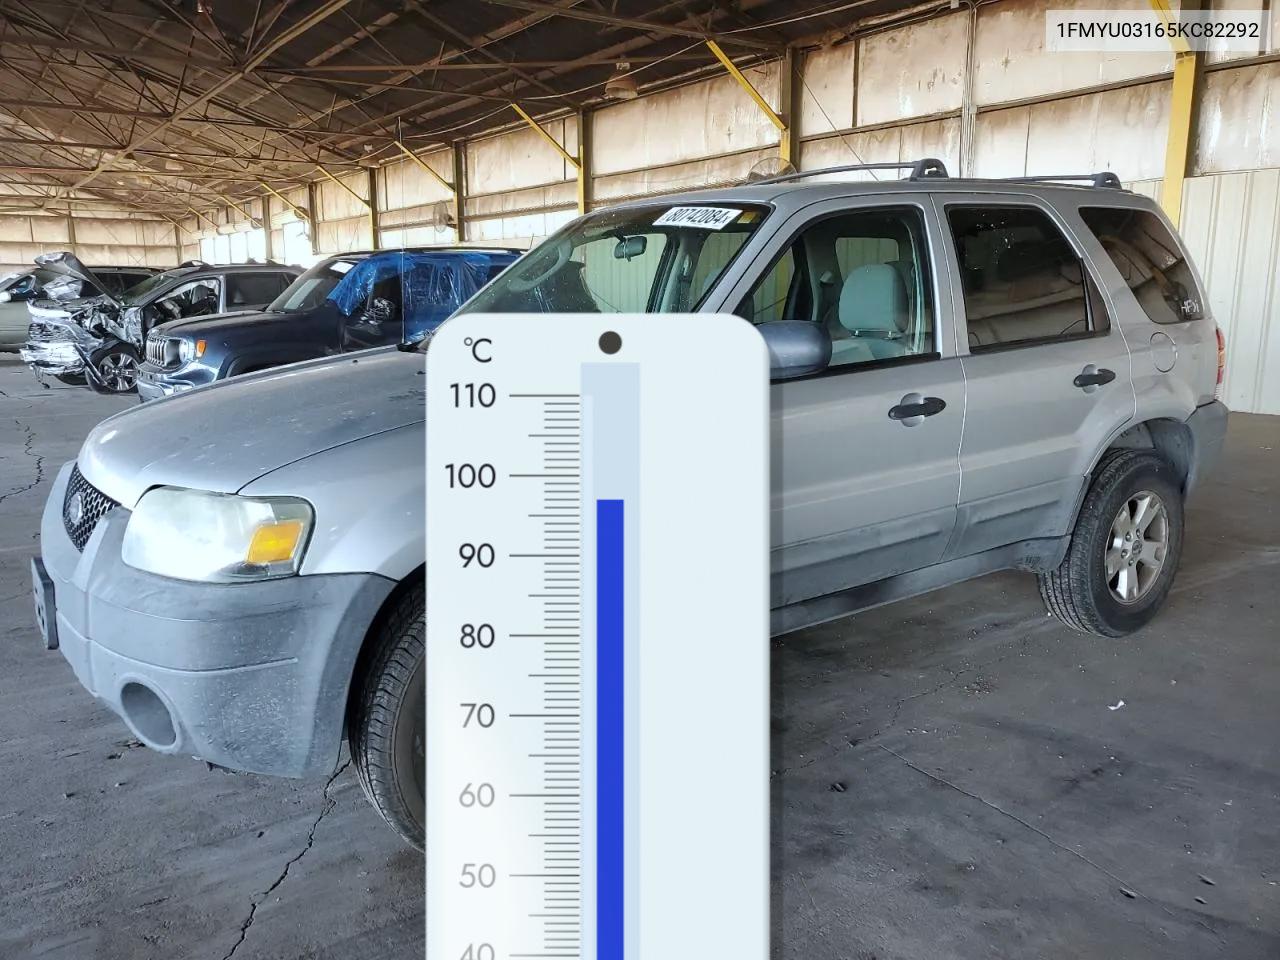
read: 97 °C
